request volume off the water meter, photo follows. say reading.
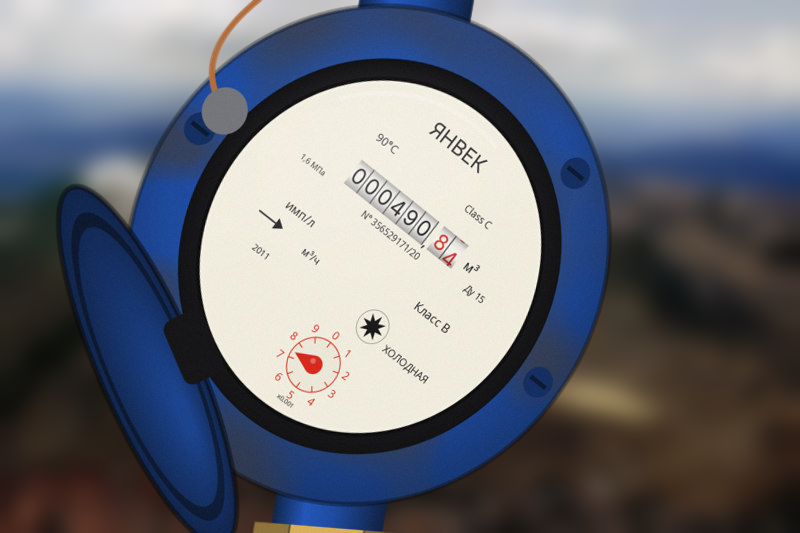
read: 490.837 m³
